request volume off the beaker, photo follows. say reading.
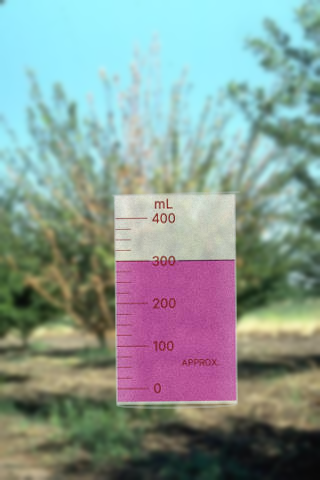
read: 300 mL
